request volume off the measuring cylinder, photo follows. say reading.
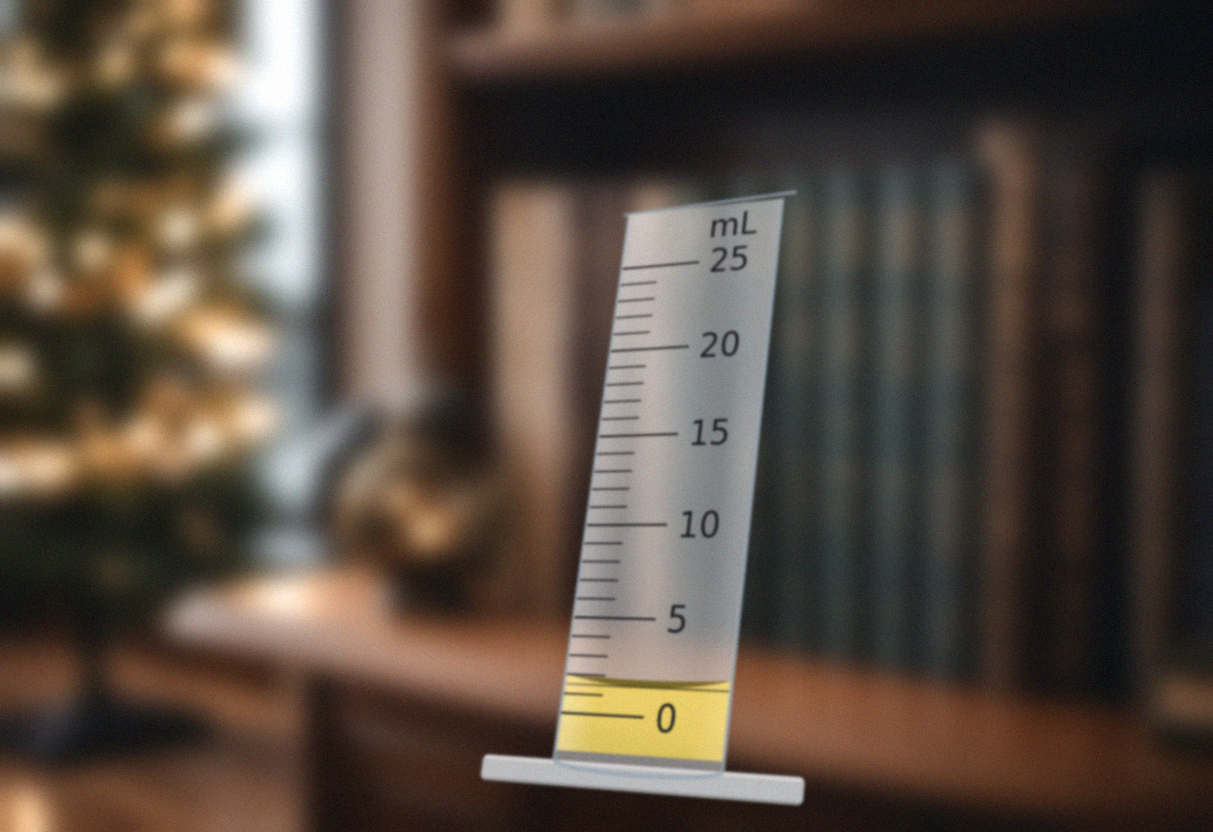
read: 1.5 mL
